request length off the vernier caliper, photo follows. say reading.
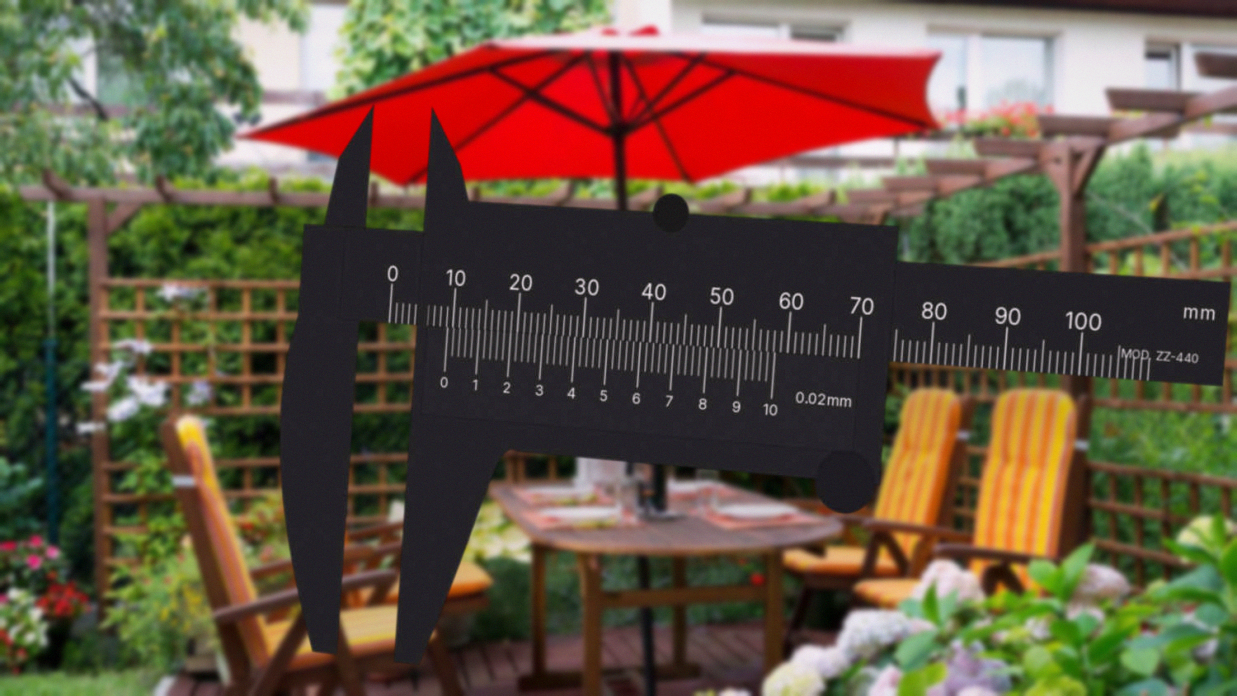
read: 9.2 mm
